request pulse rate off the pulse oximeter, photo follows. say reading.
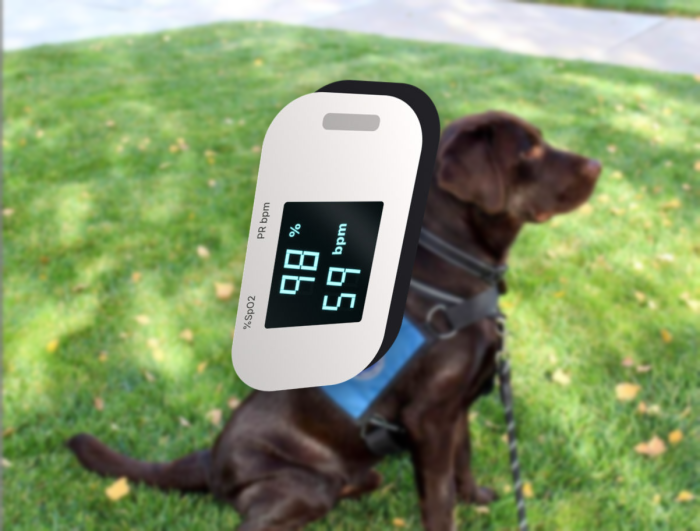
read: 59 bpm
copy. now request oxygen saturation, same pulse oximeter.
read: 98 %
